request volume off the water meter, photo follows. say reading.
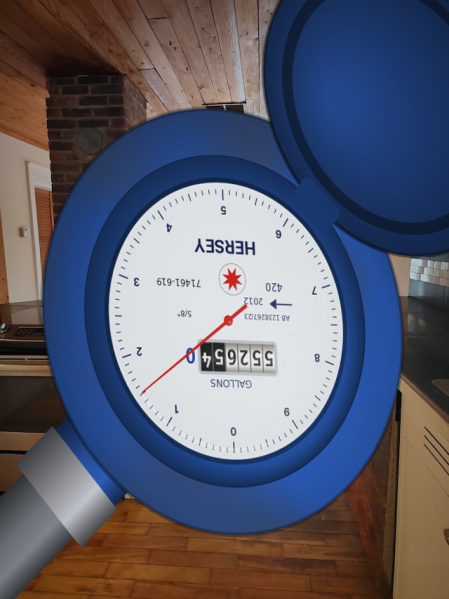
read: 5526541.5 gal
